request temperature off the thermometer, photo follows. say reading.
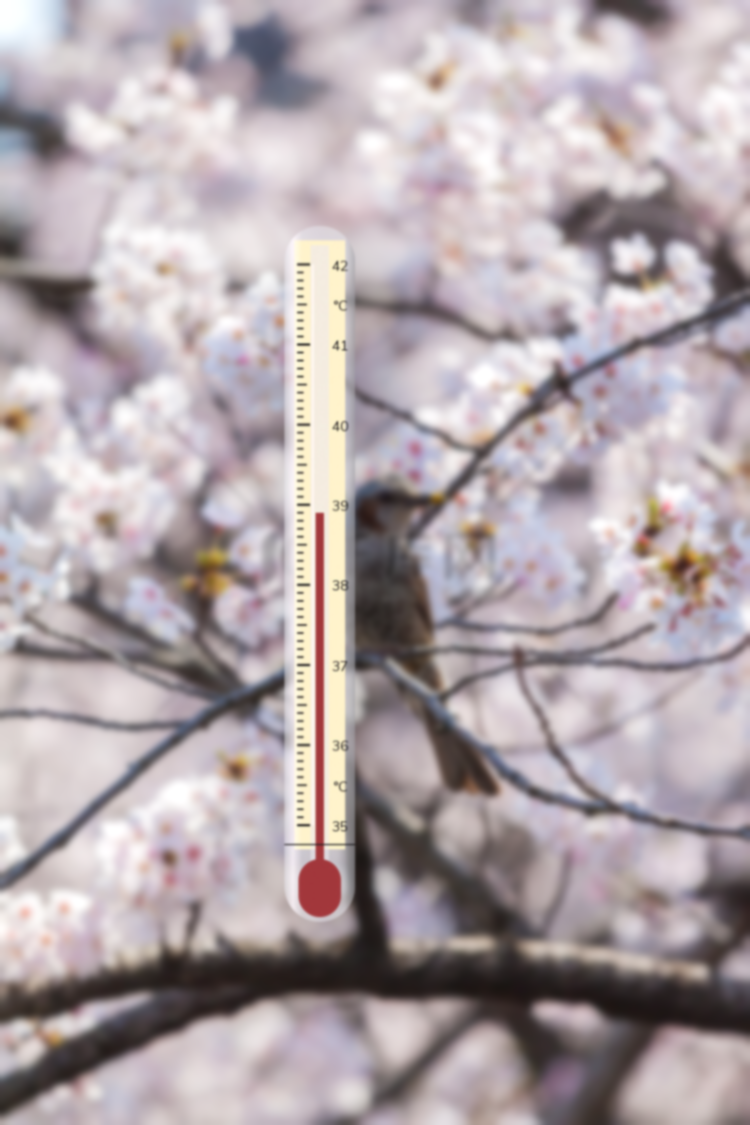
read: 38.9 °C
